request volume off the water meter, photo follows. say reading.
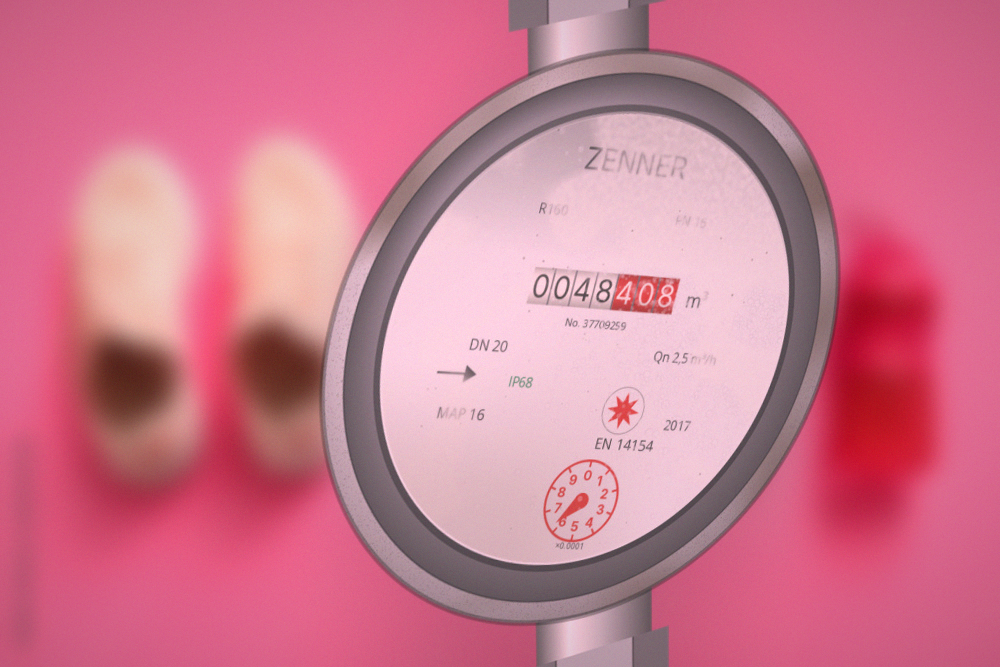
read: 48.4086 m³
